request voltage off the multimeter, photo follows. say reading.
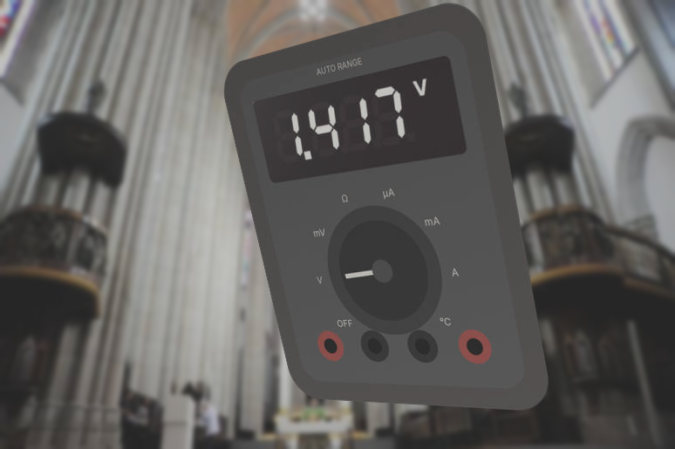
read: 1.417 V
